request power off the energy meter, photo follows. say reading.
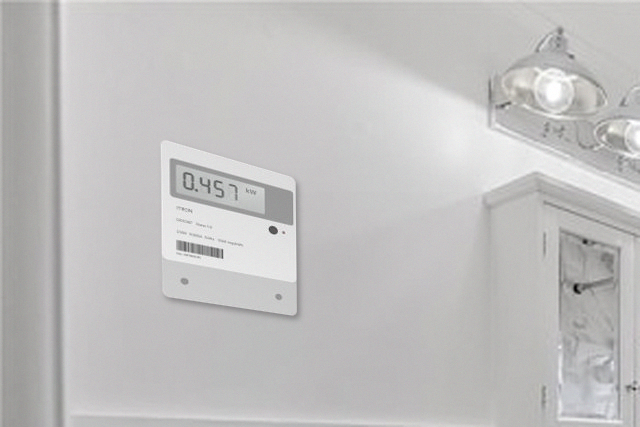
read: 0.457 kW
